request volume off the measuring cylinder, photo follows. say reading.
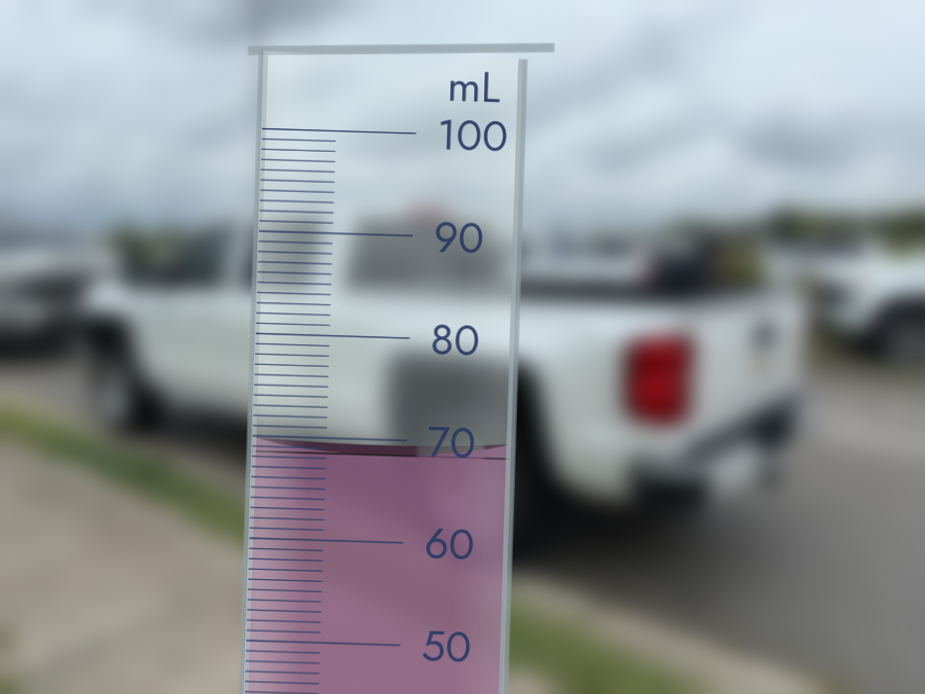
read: 68.5 mL
